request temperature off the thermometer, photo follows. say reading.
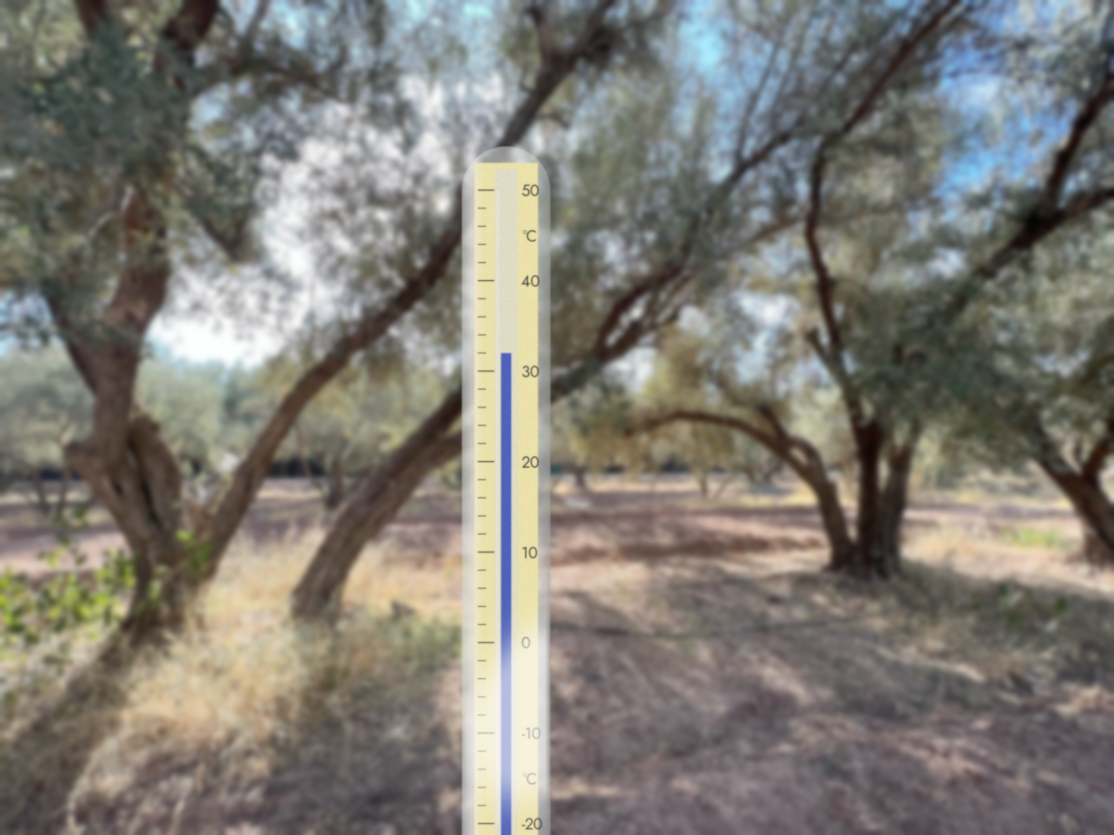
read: 32 °C
